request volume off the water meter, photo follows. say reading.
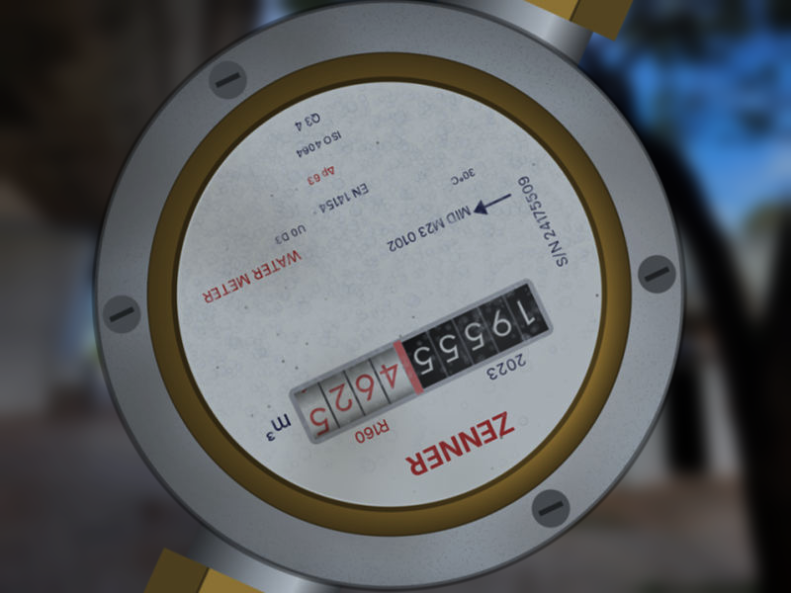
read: 19555.4625 m³
